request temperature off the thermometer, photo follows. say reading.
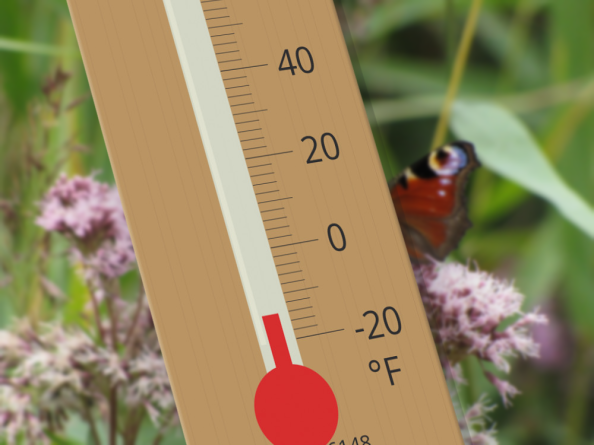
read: -14 °F
